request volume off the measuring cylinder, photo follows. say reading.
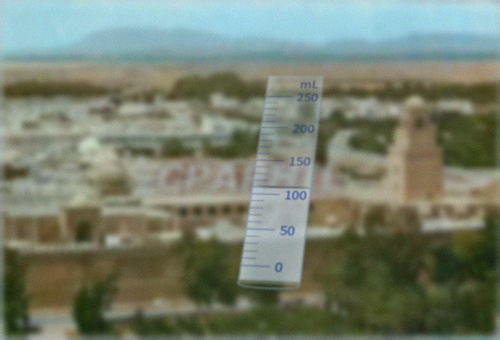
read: 110 mL
